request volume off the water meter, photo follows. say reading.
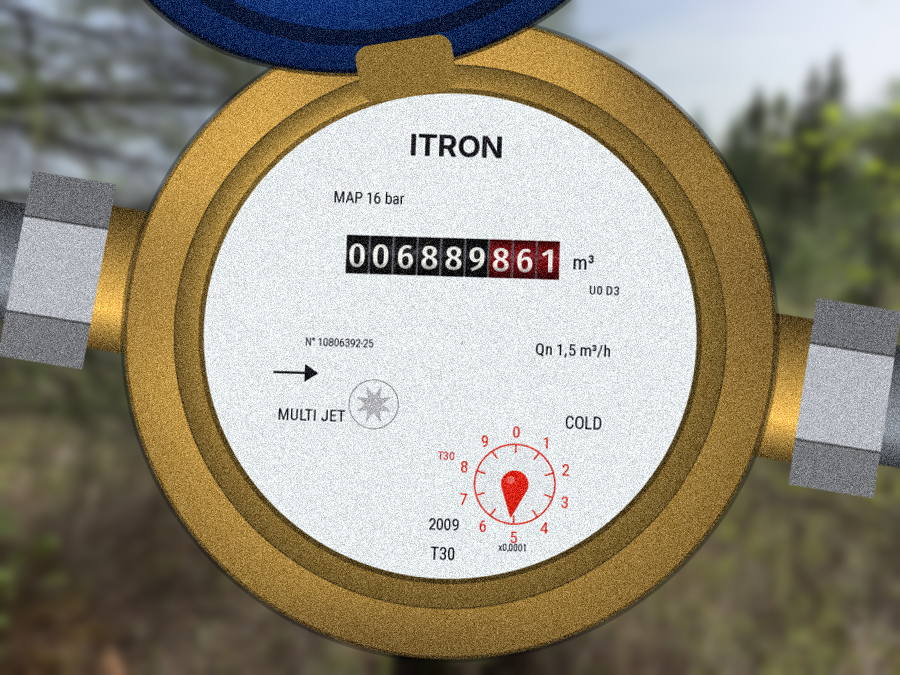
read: 6889.8615 m³
